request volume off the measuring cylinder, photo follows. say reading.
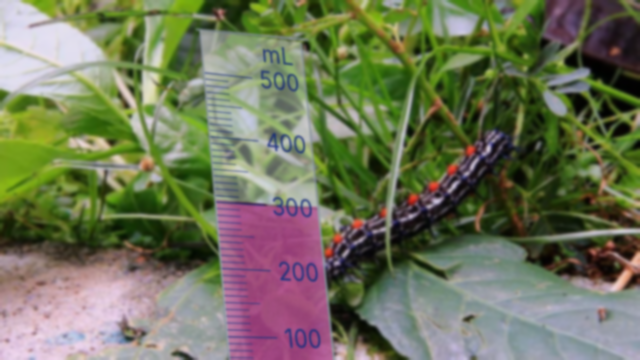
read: 300 mL
